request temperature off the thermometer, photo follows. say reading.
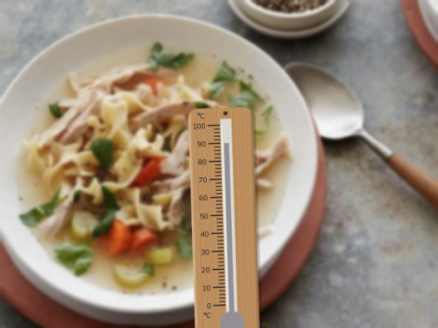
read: 90 °C
